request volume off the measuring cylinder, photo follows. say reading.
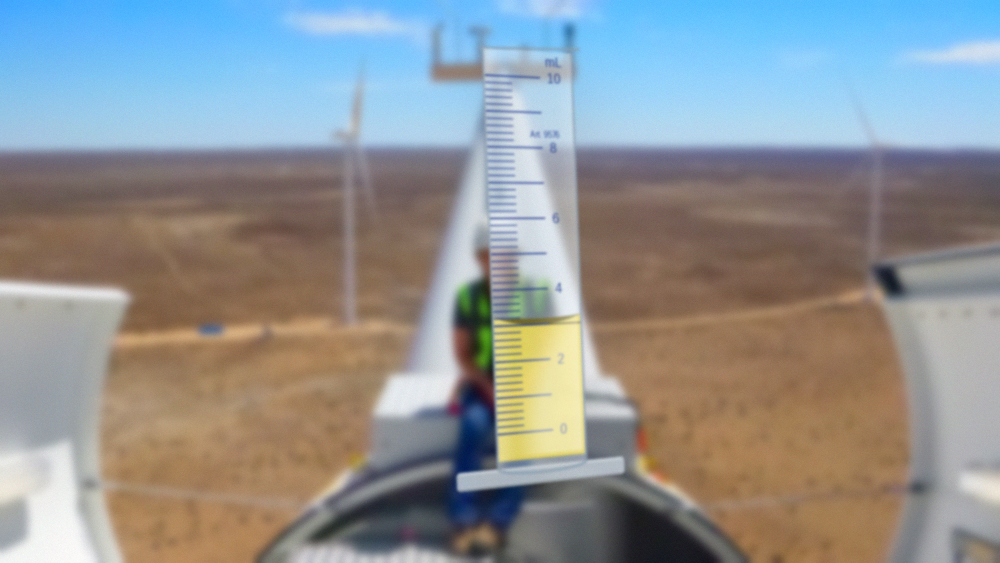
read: 3 mL
